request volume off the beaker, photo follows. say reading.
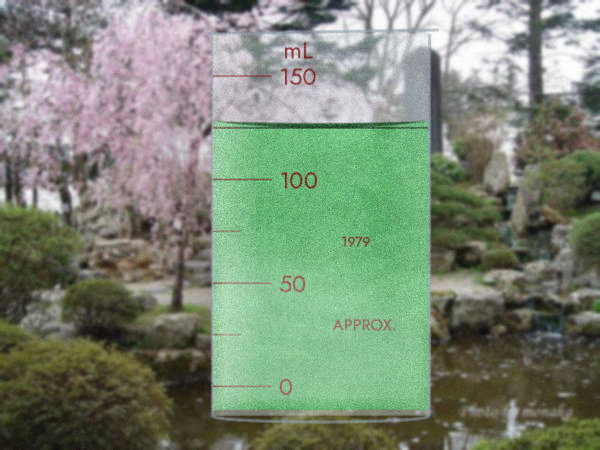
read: 125 mL
